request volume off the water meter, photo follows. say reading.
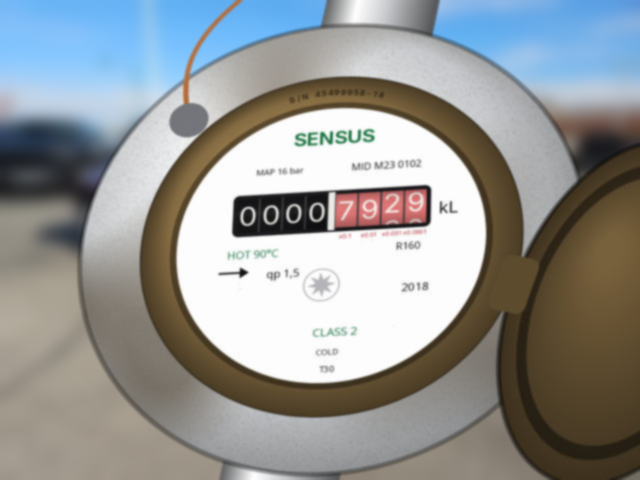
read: 0.7929 kL
